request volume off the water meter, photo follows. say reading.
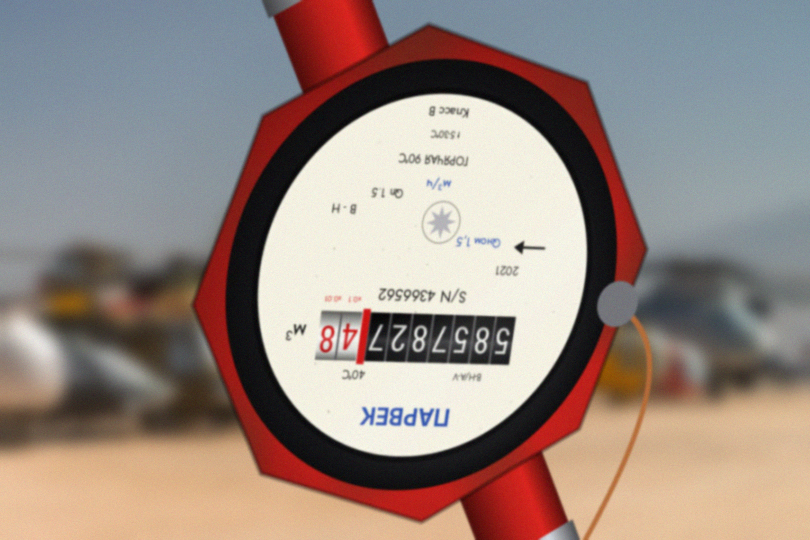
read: 5857827.48 m³
